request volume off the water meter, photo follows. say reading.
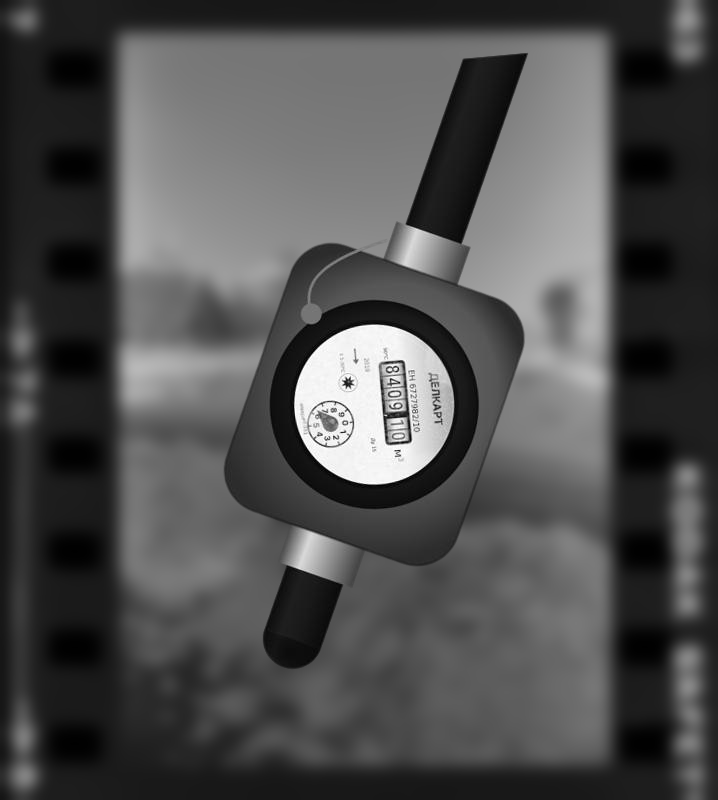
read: 8409.106 m³
